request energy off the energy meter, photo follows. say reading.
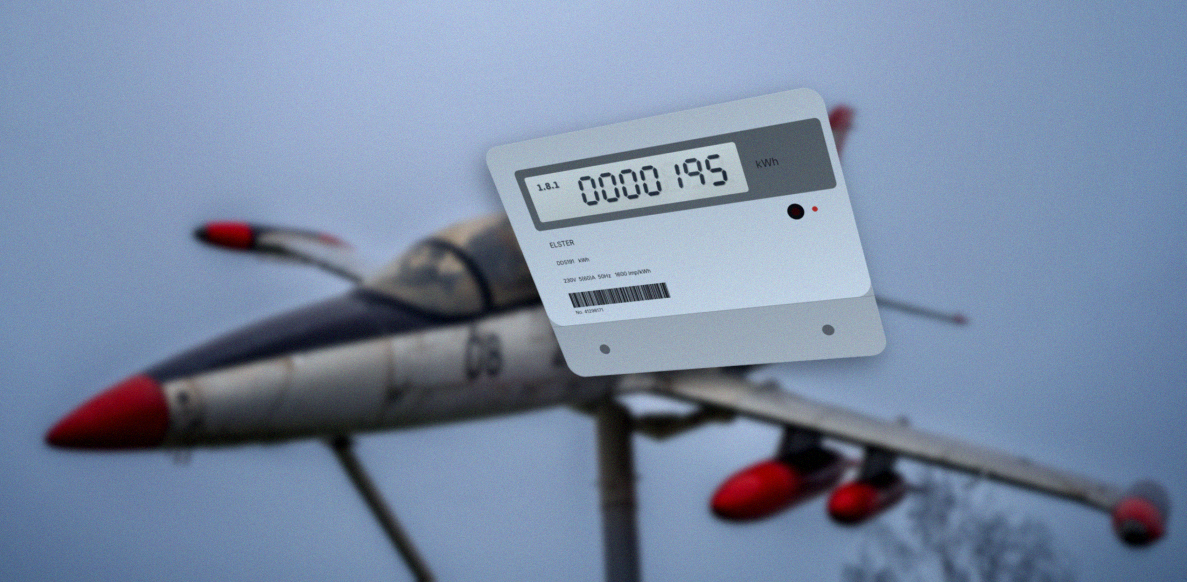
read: 195 kWh
